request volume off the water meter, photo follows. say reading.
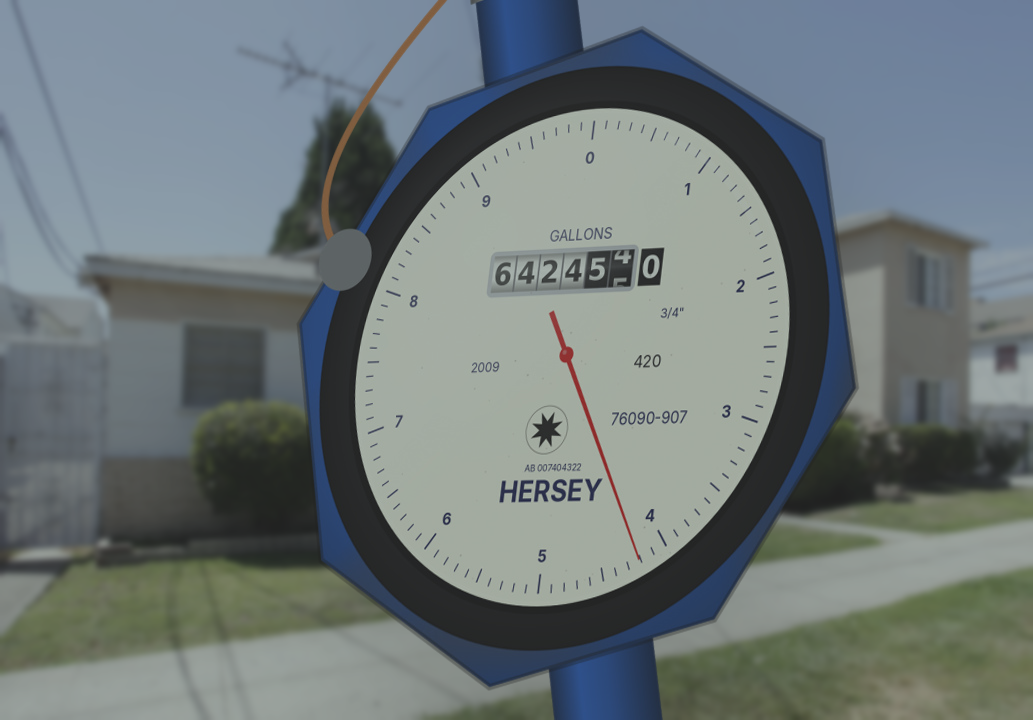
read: 6424544.2 gal
